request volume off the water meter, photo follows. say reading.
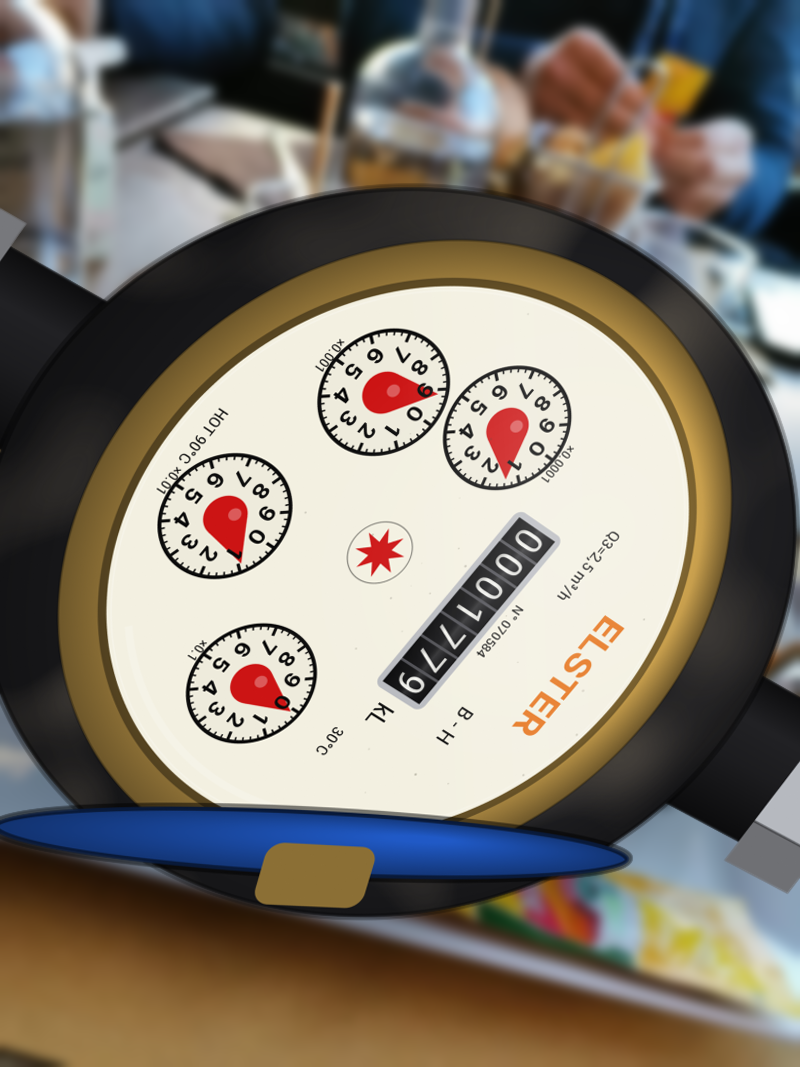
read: 1779.0091 kL
